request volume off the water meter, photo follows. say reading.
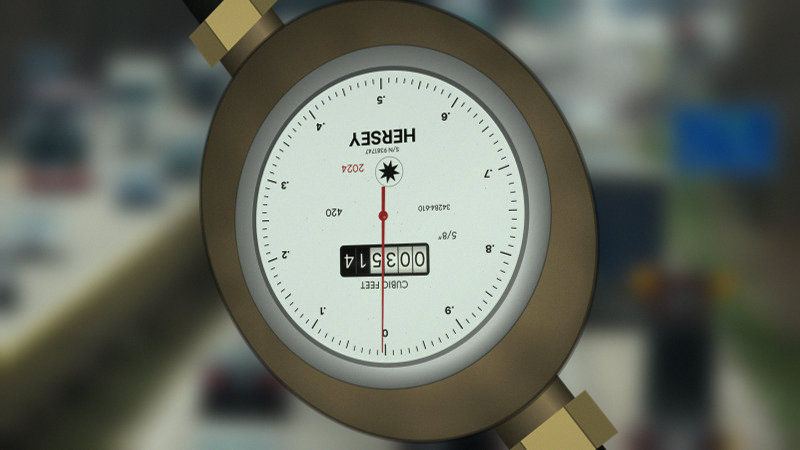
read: 3514.00 ft³
